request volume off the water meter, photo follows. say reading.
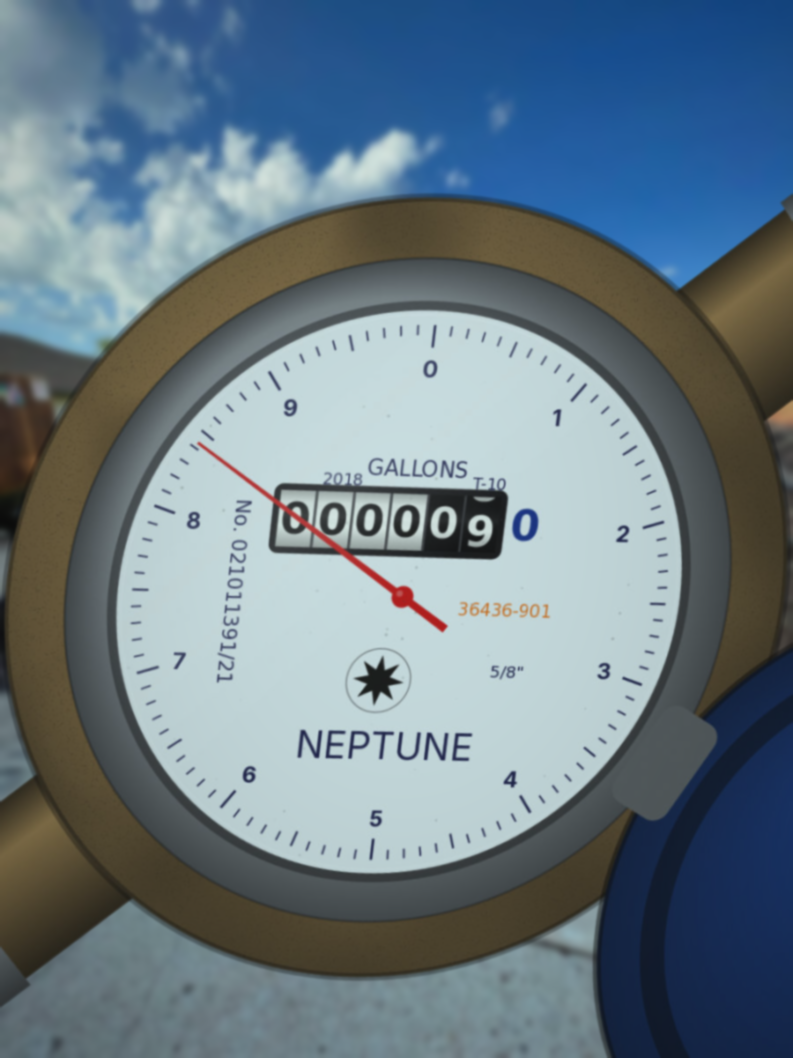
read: 88.4 gal
